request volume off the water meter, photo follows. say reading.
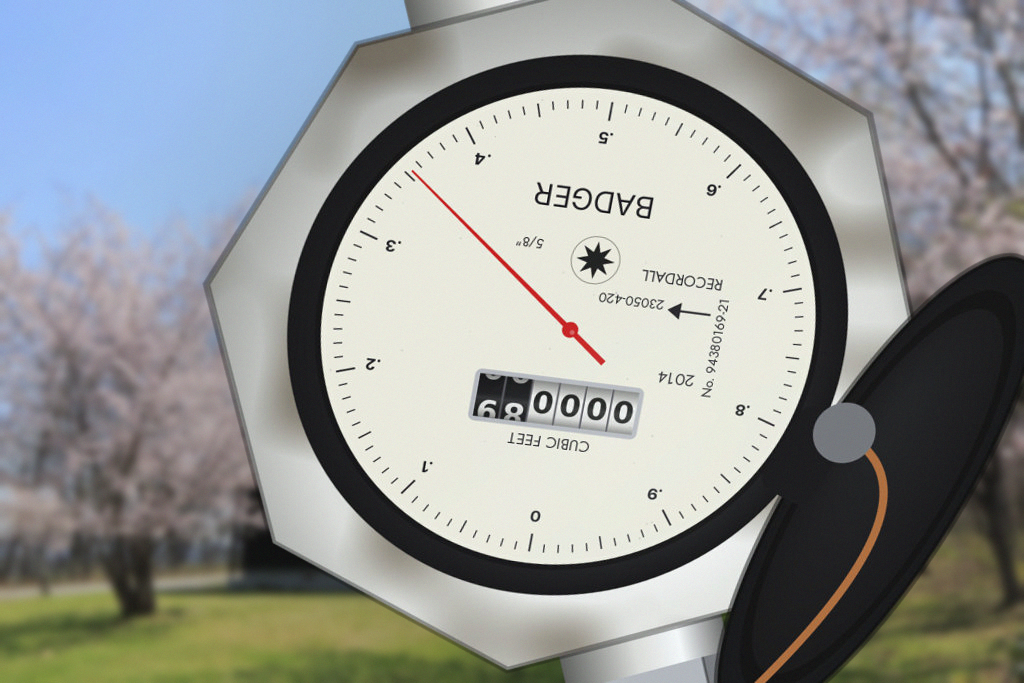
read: 89.35 ft³
